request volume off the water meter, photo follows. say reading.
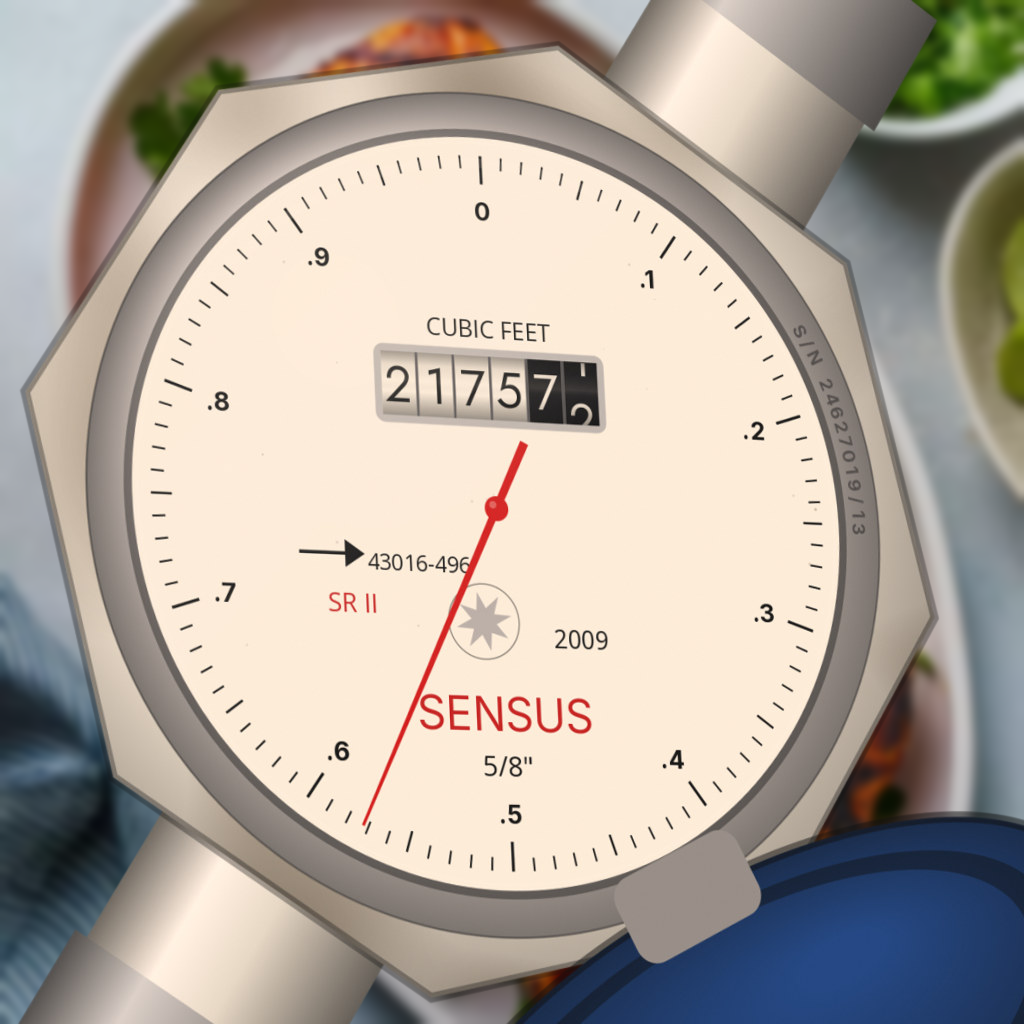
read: 217571.57 ft³
